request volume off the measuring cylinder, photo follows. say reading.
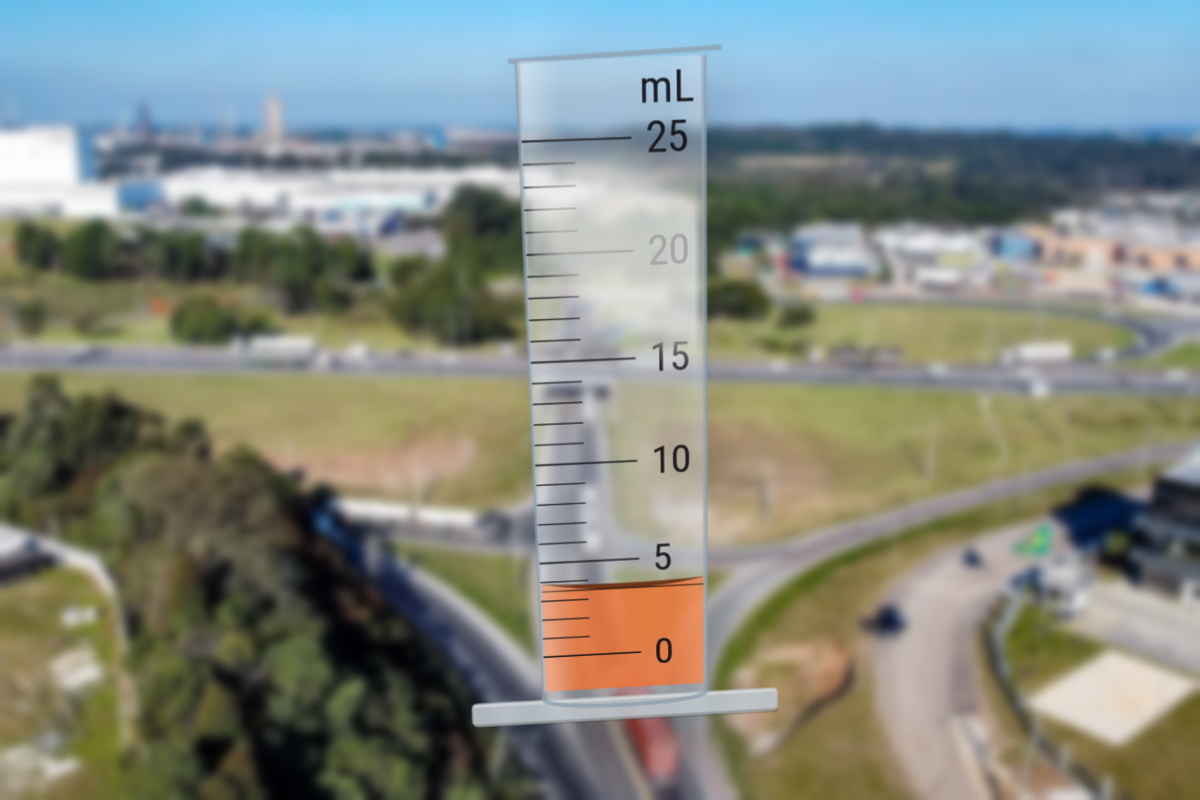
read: 3.5 mL
